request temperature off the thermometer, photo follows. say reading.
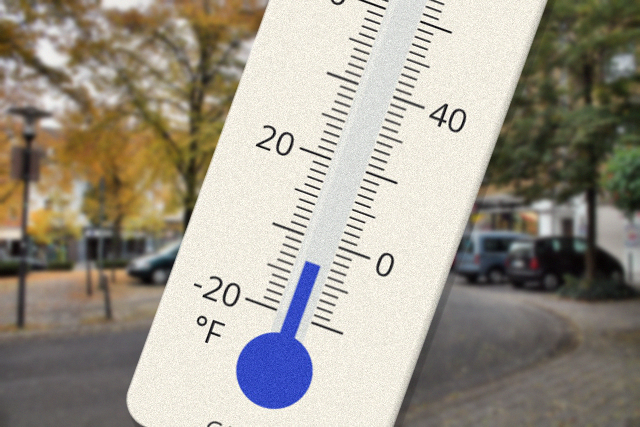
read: -6 °F
